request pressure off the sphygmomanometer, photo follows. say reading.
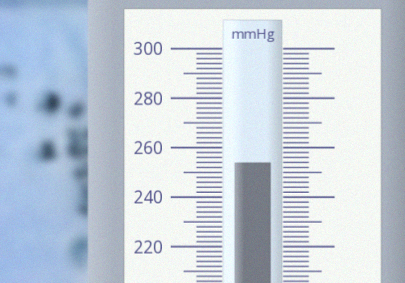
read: 254 mmHg
